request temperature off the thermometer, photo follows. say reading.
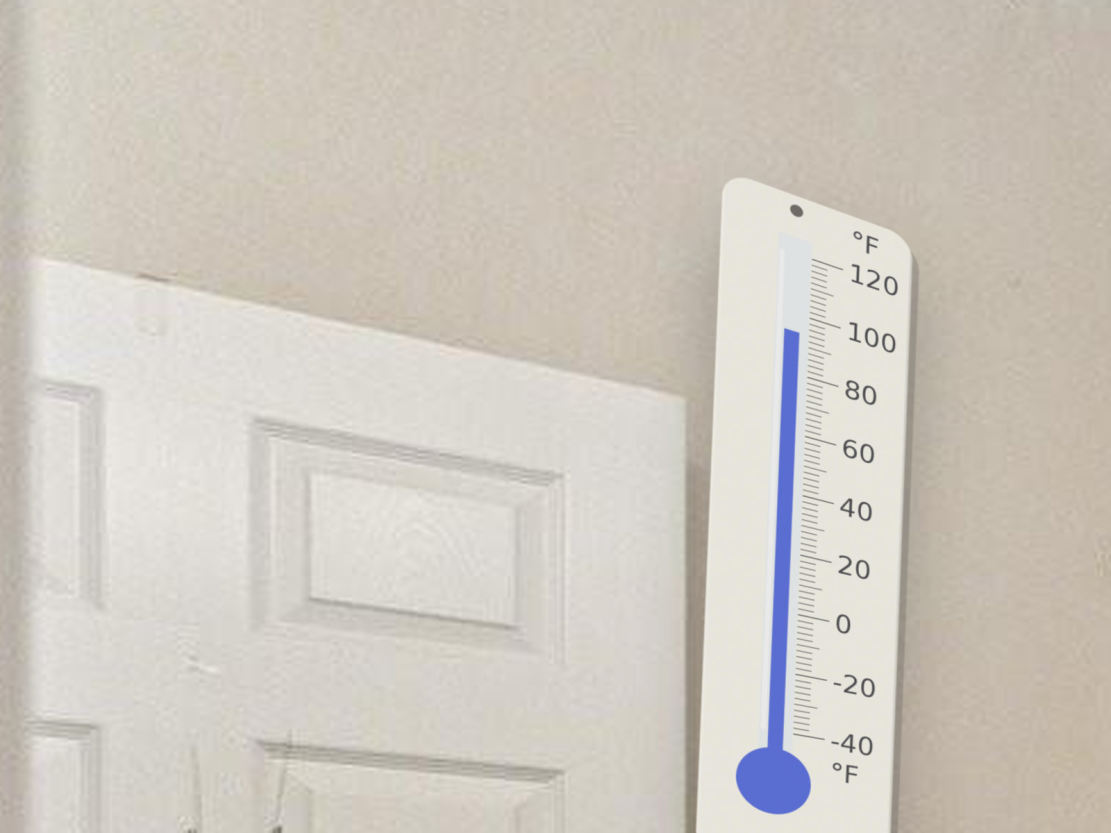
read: 94 °F
